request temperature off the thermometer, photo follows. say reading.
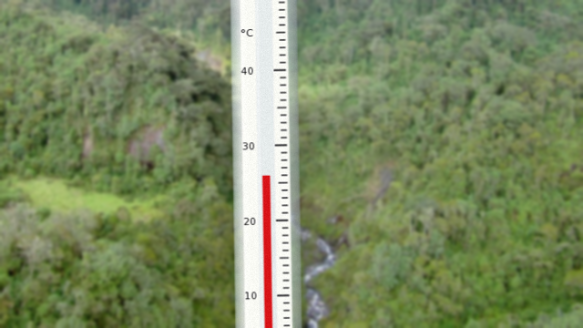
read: 26 °C
